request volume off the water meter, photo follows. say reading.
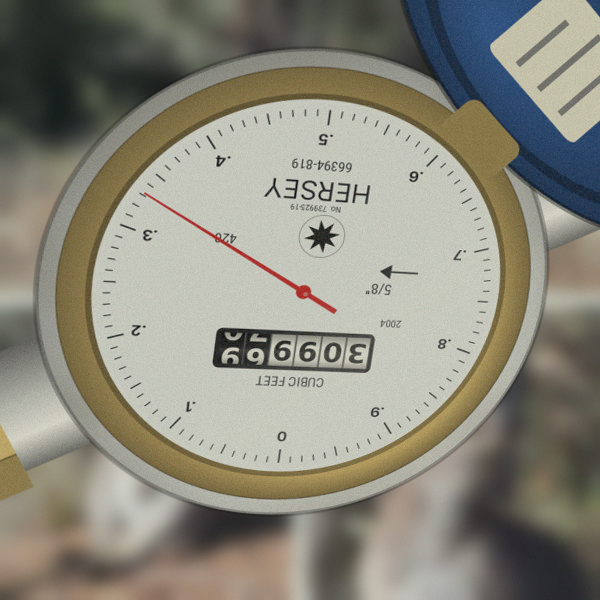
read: 309969.33 ft³
